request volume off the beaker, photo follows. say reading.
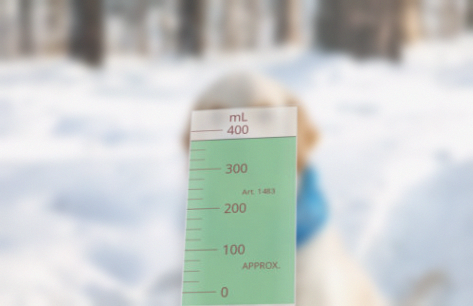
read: 375 mL
